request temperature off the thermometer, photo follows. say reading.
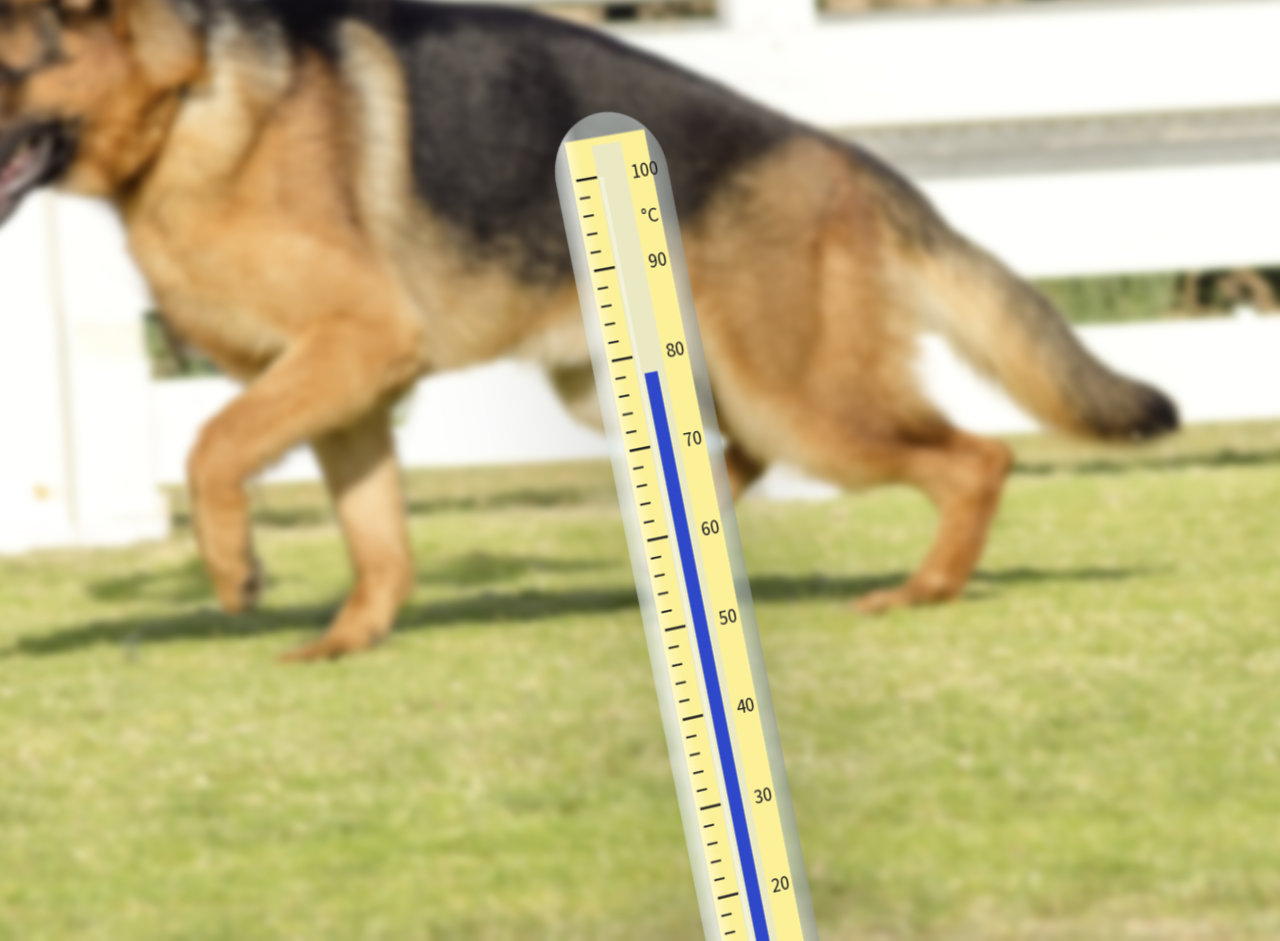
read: 78 °C
